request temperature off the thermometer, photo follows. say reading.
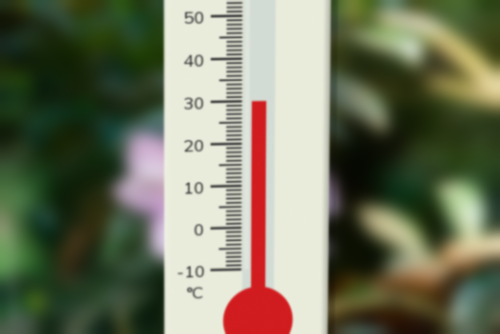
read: 30 °C
